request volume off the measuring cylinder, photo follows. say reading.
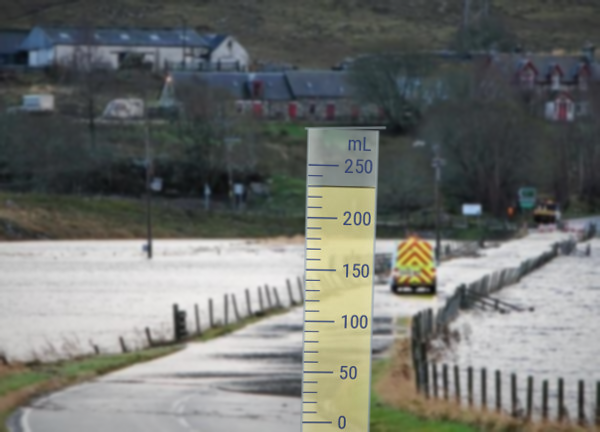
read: 230 mL
